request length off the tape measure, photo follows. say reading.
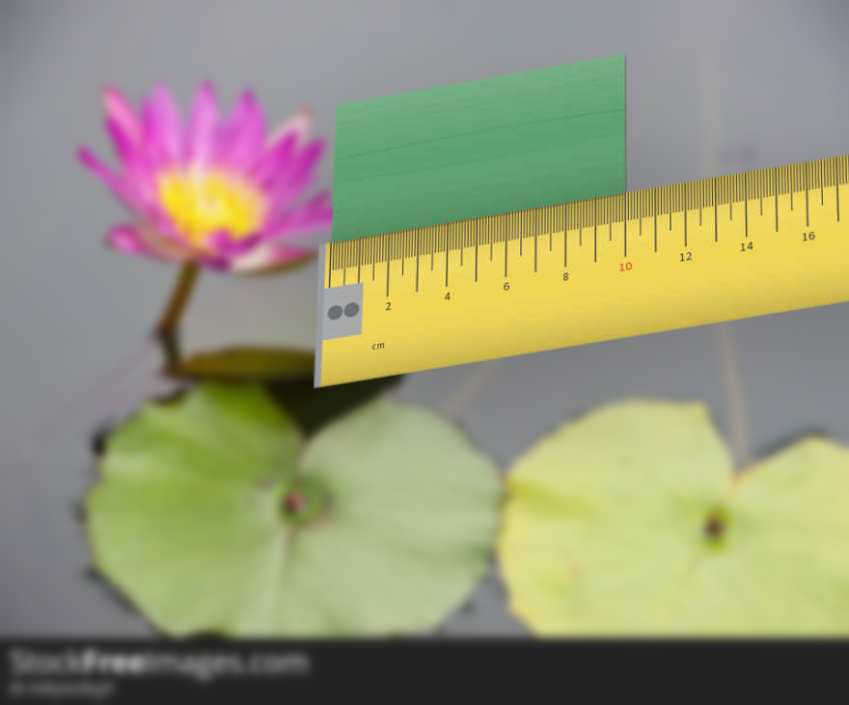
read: 10 cm
